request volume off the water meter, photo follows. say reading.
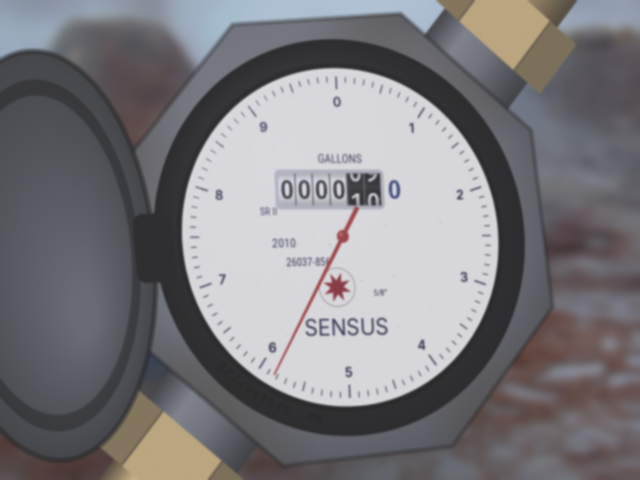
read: 95.8 gal
